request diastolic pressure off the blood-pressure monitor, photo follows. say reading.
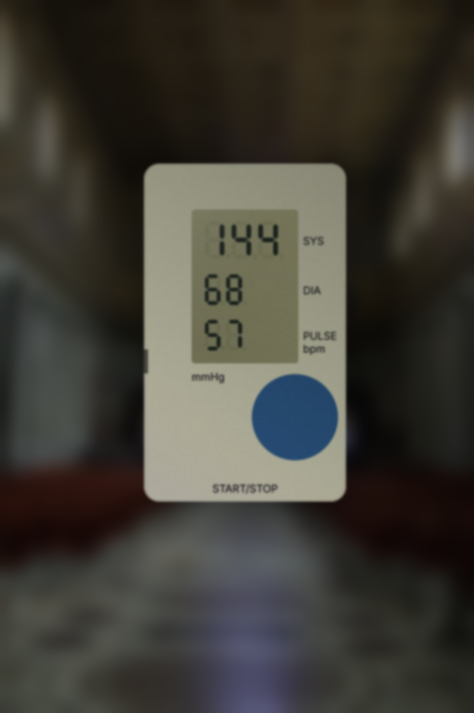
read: 68 mmHg
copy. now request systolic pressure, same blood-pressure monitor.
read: 144 mmHg
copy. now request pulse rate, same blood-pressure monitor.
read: 57 bpm
